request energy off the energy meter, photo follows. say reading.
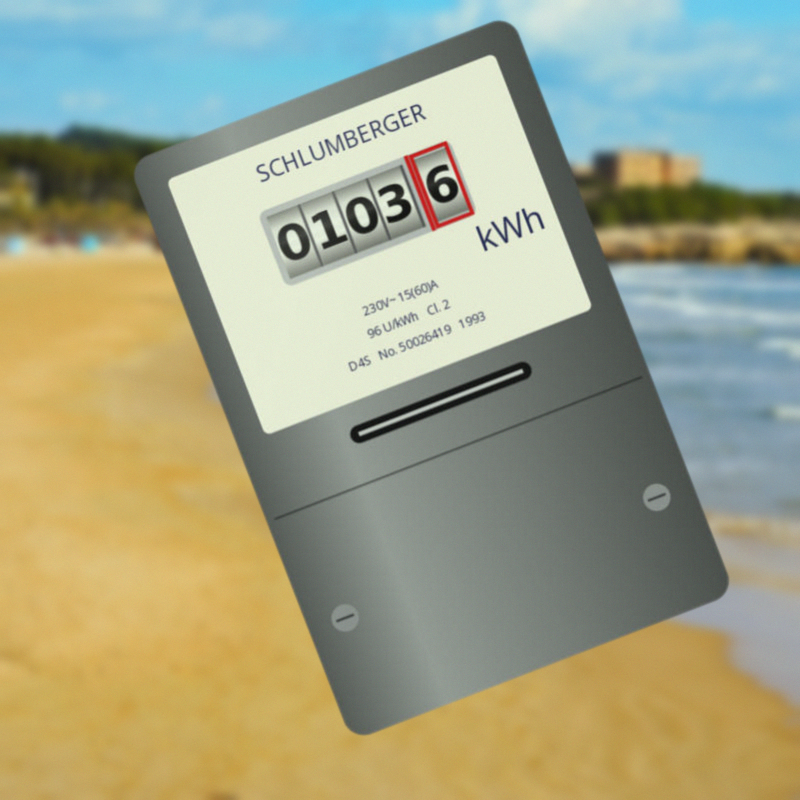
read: 103.6 kWh
